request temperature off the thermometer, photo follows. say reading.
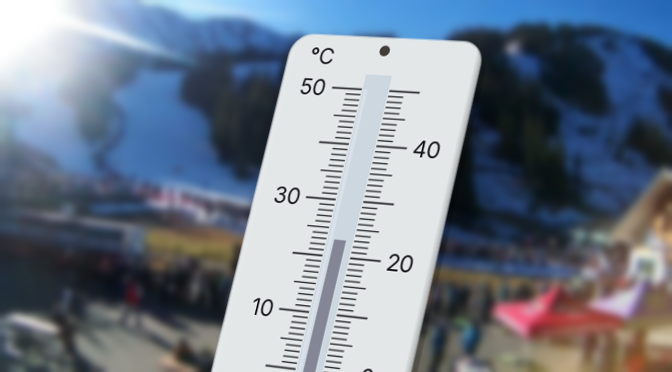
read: 23 °C
